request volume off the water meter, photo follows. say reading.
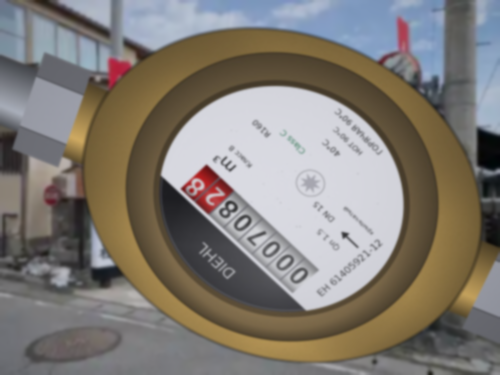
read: 708.28 m³
